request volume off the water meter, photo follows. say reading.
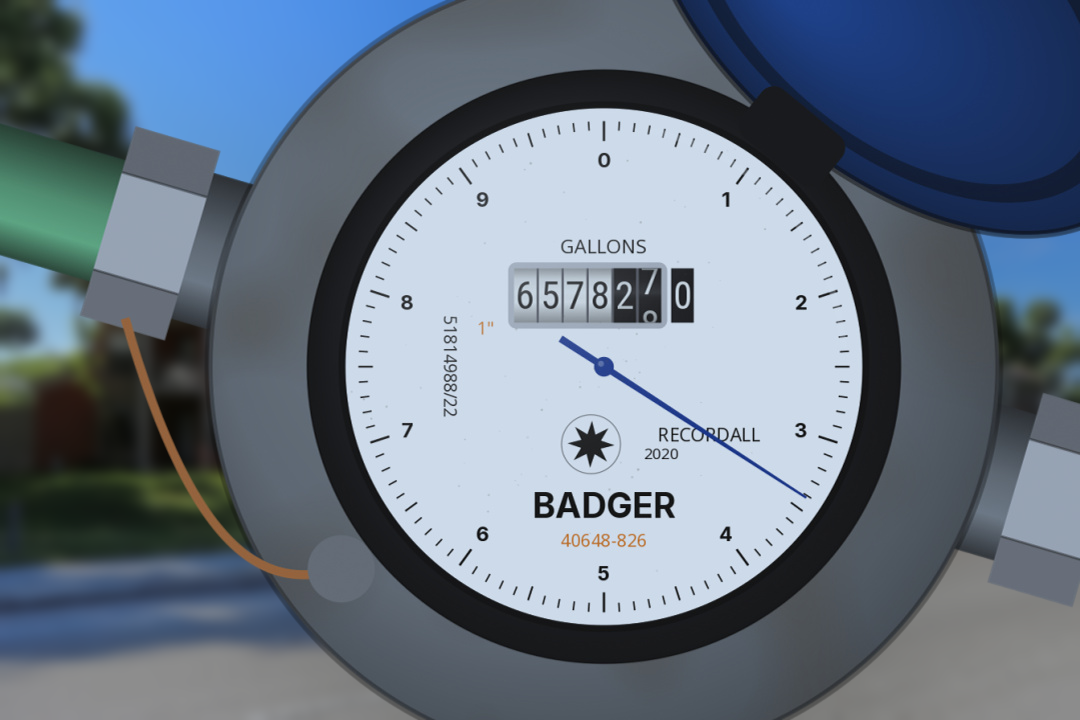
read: 6578273.4 gal
